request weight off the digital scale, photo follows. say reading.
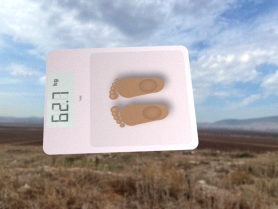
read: 62.7 kg
